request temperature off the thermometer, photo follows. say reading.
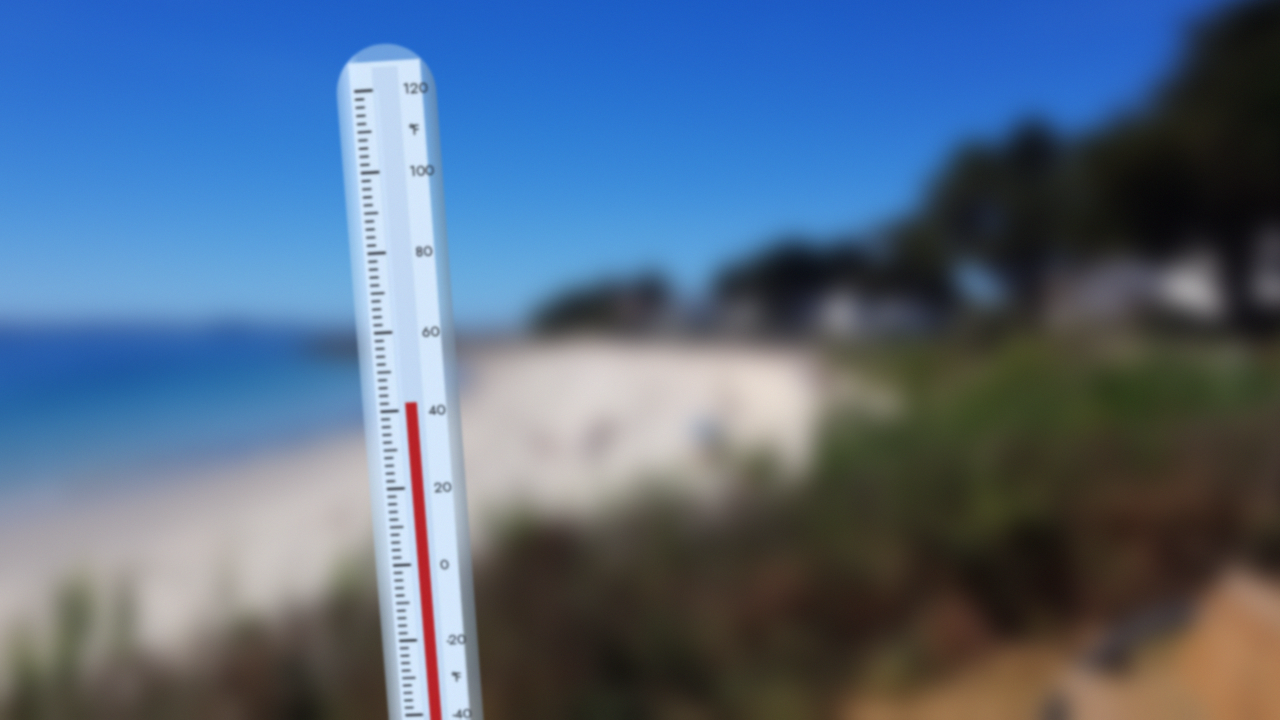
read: 42 °F
